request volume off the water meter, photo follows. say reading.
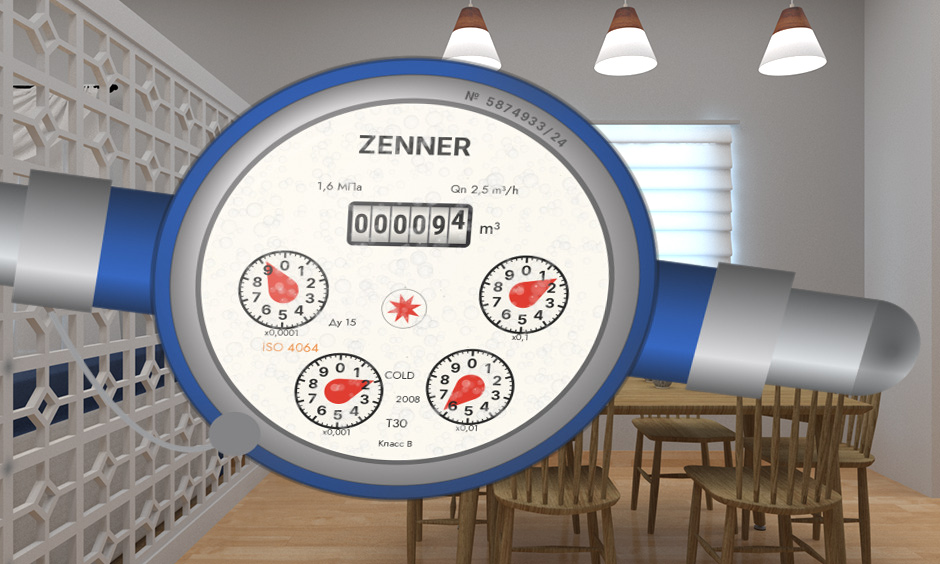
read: 94.1619 m³
